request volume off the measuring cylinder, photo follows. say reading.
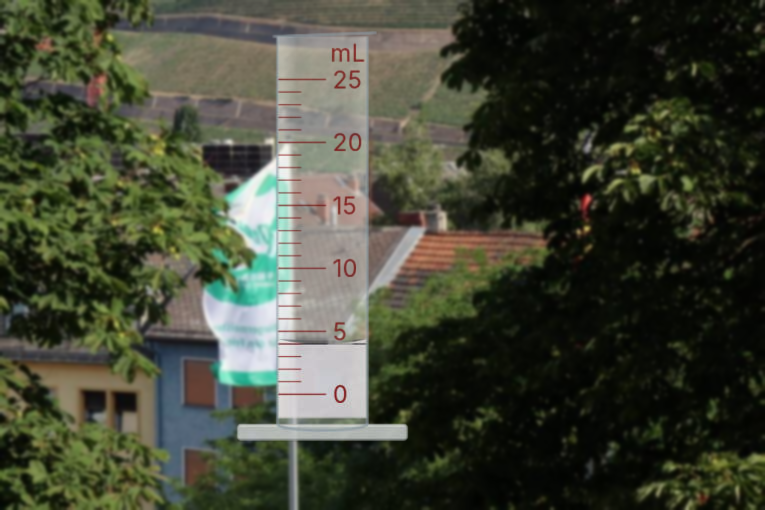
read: 4 mL
